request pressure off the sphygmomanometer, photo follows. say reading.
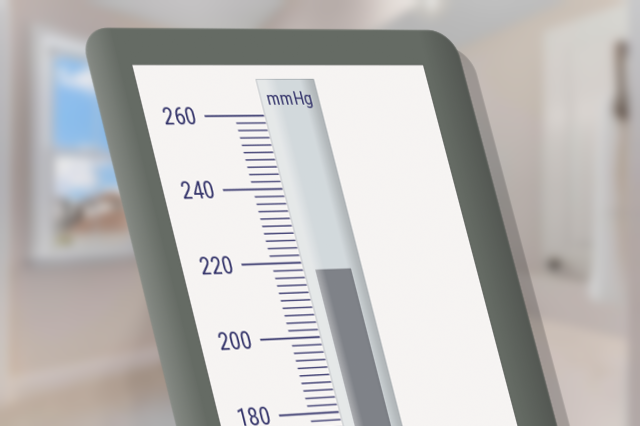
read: 218 mmHg
